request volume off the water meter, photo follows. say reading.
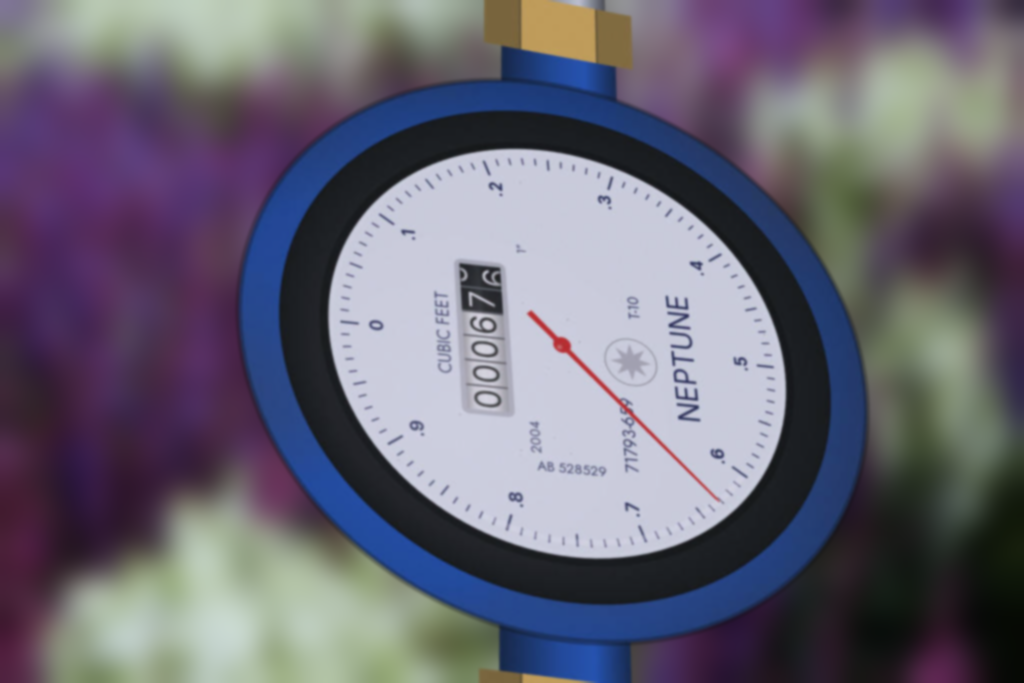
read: 675.63 ft³
